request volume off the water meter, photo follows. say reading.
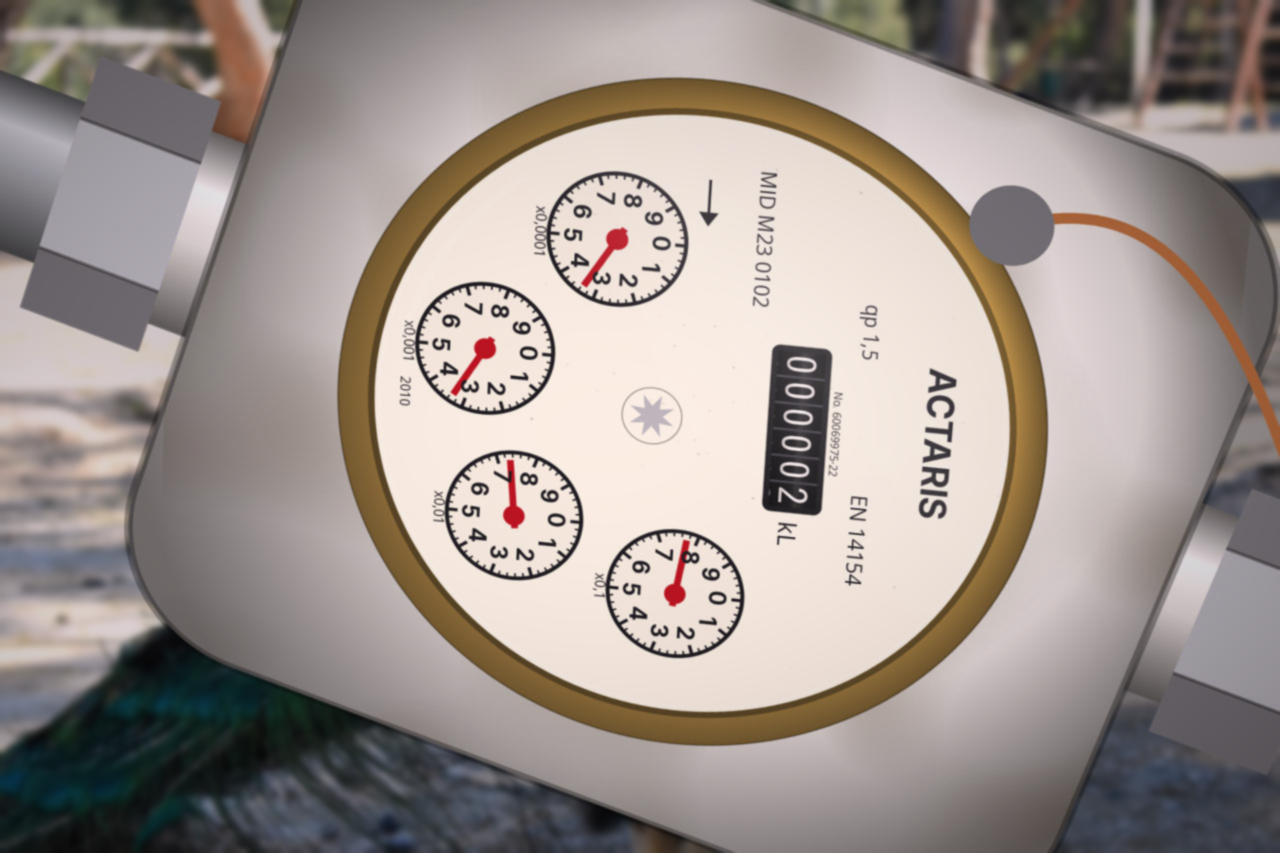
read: 2.7733 kL
